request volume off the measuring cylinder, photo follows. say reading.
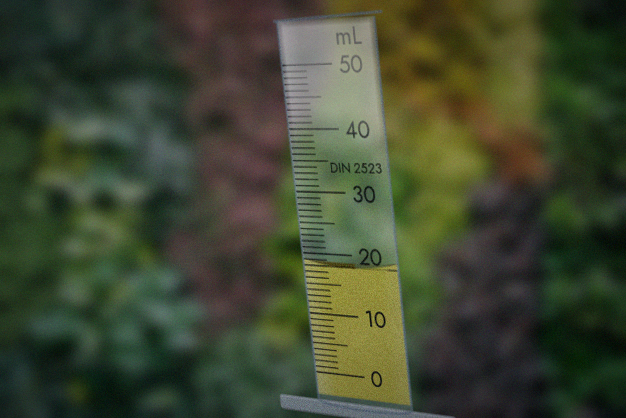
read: 18 mL
